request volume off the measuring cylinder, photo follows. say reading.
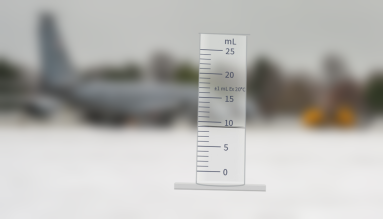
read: 9 mL
